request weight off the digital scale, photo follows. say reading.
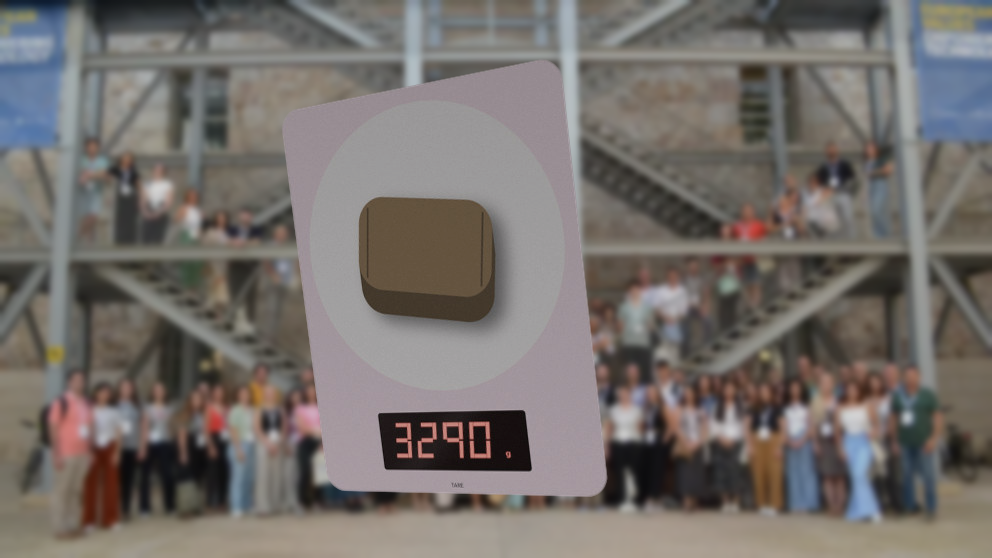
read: 3290 g
